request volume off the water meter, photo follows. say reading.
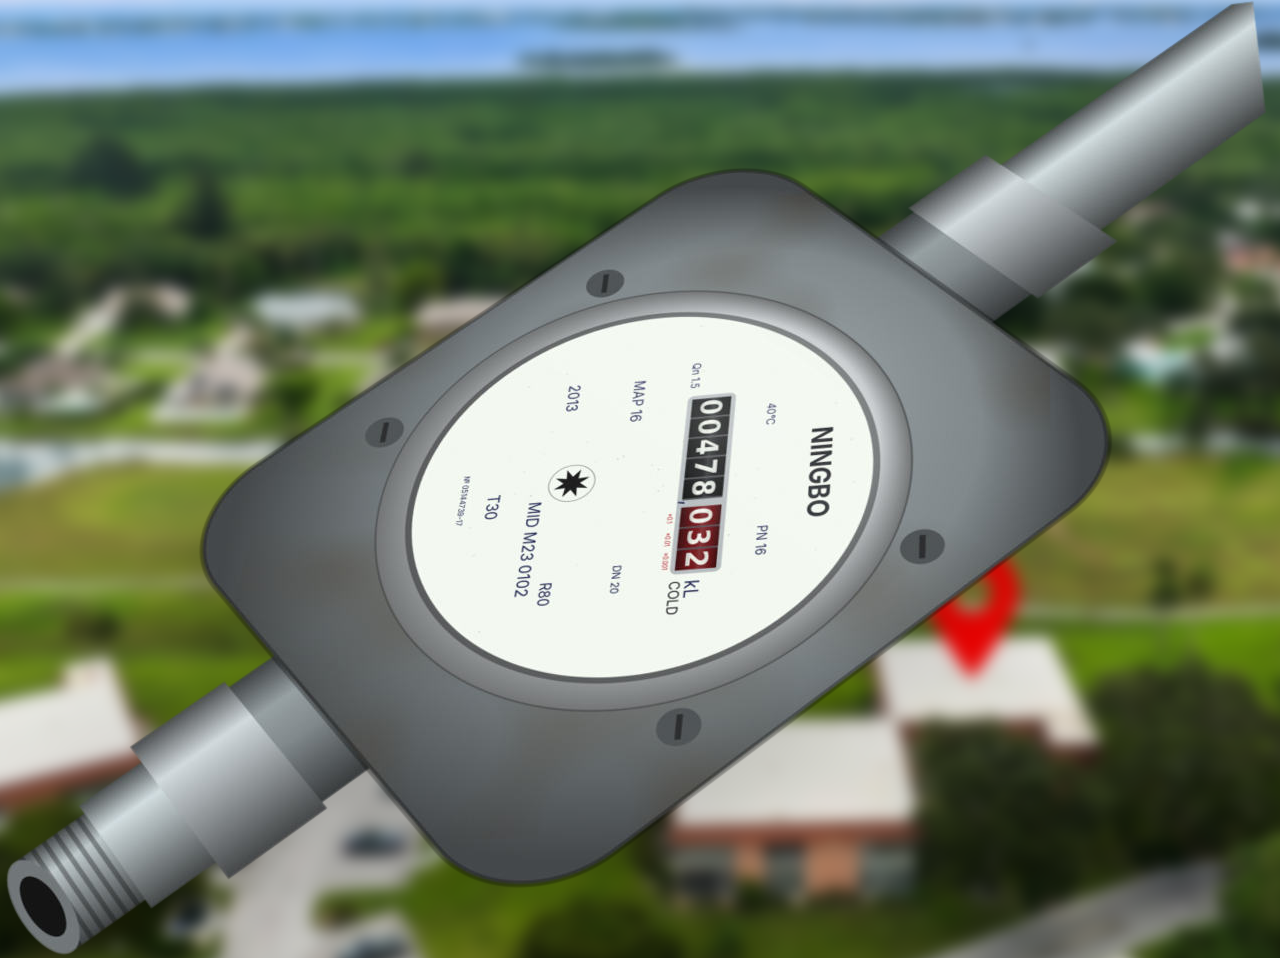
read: 478.032 kL
